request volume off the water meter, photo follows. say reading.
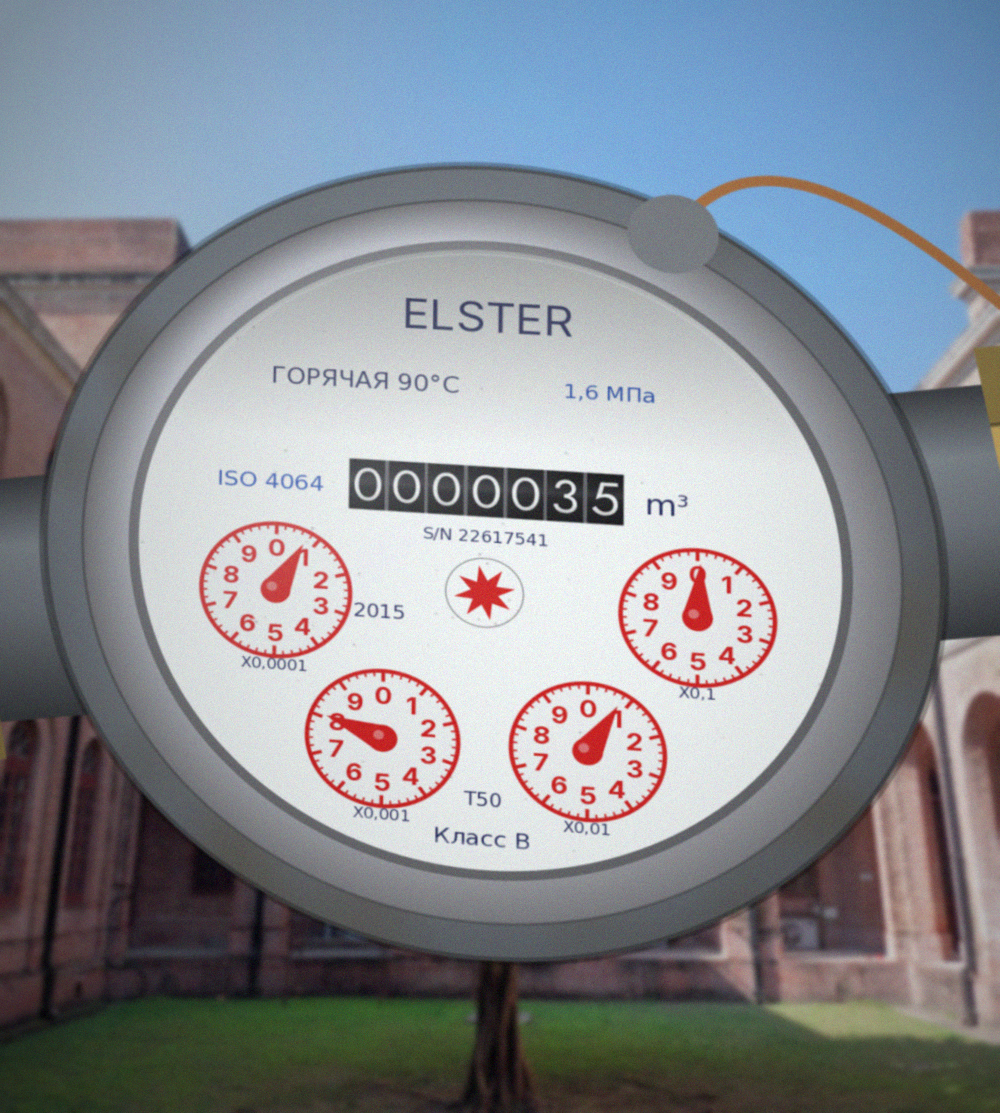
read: 35.0080 m³
